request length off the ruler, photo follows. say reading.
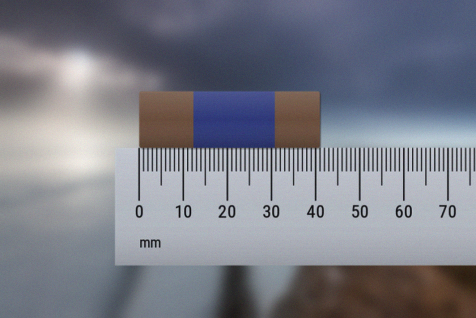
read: 41 mm
